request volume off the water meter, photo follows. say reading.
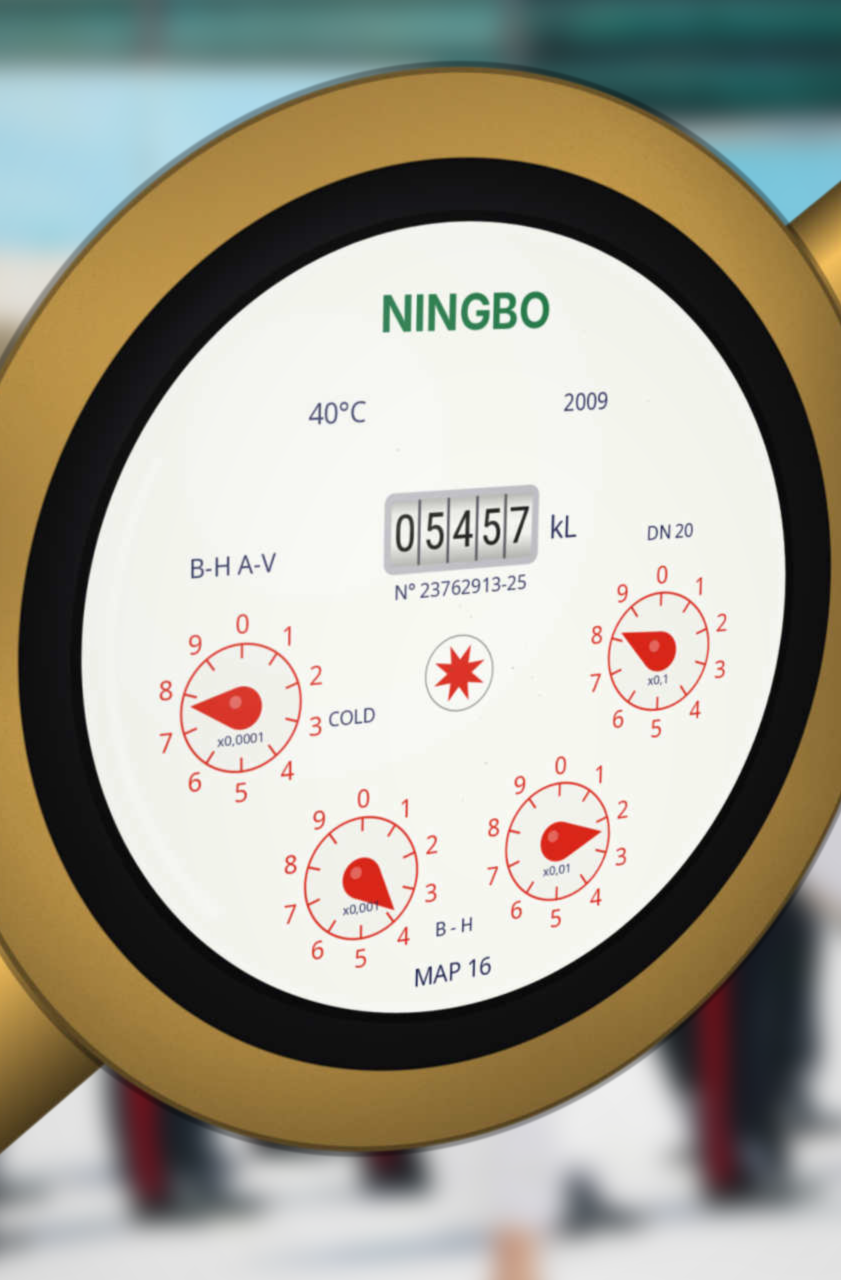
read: 5457.8237 kL
